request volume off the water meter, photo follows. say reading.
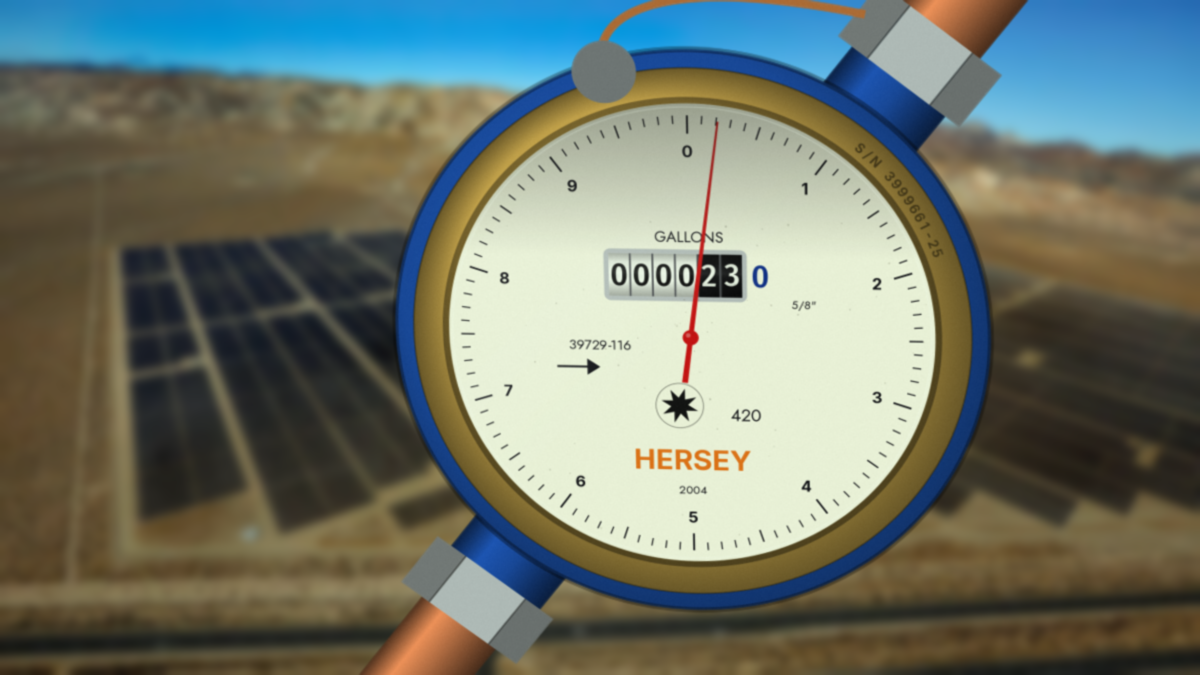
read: 230.2 gal
